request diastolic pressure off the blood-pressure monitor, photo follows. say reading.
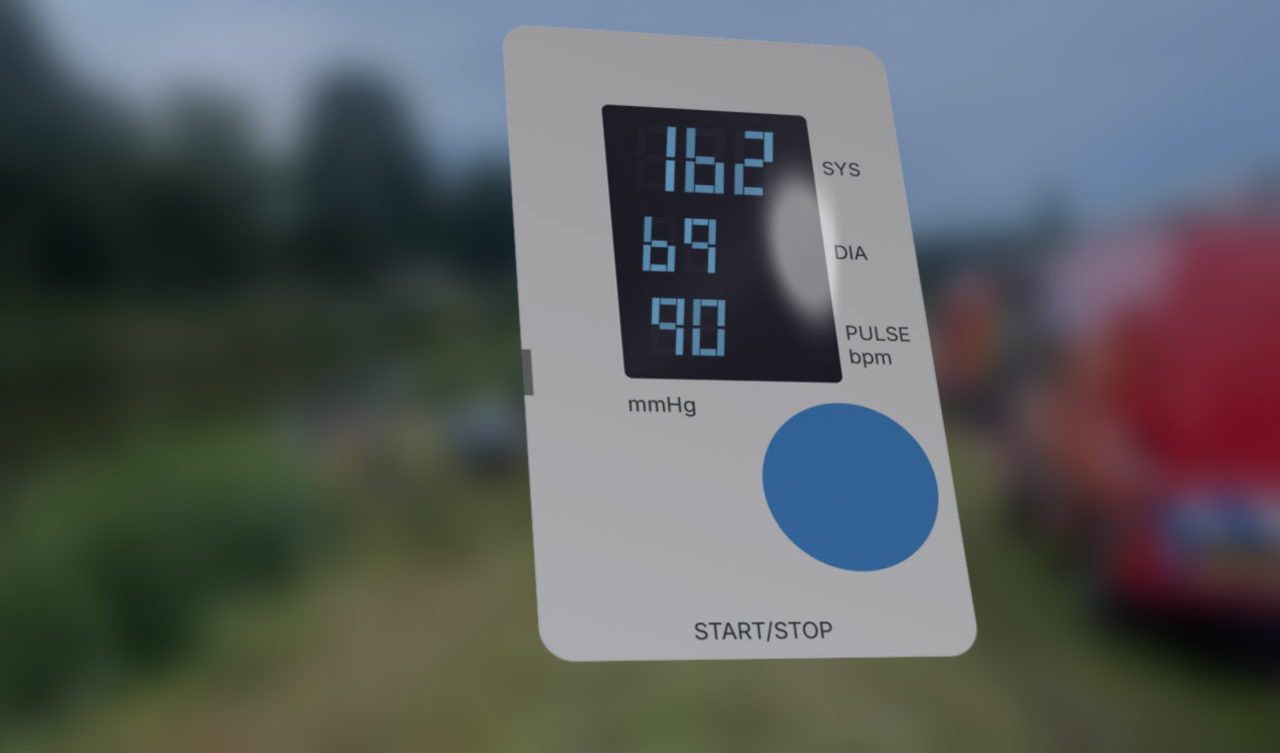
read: 69 mmHg
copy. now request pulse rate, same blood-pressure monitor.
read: 90 bpm
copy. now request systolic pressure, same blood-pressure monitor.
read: 162 mmHg
